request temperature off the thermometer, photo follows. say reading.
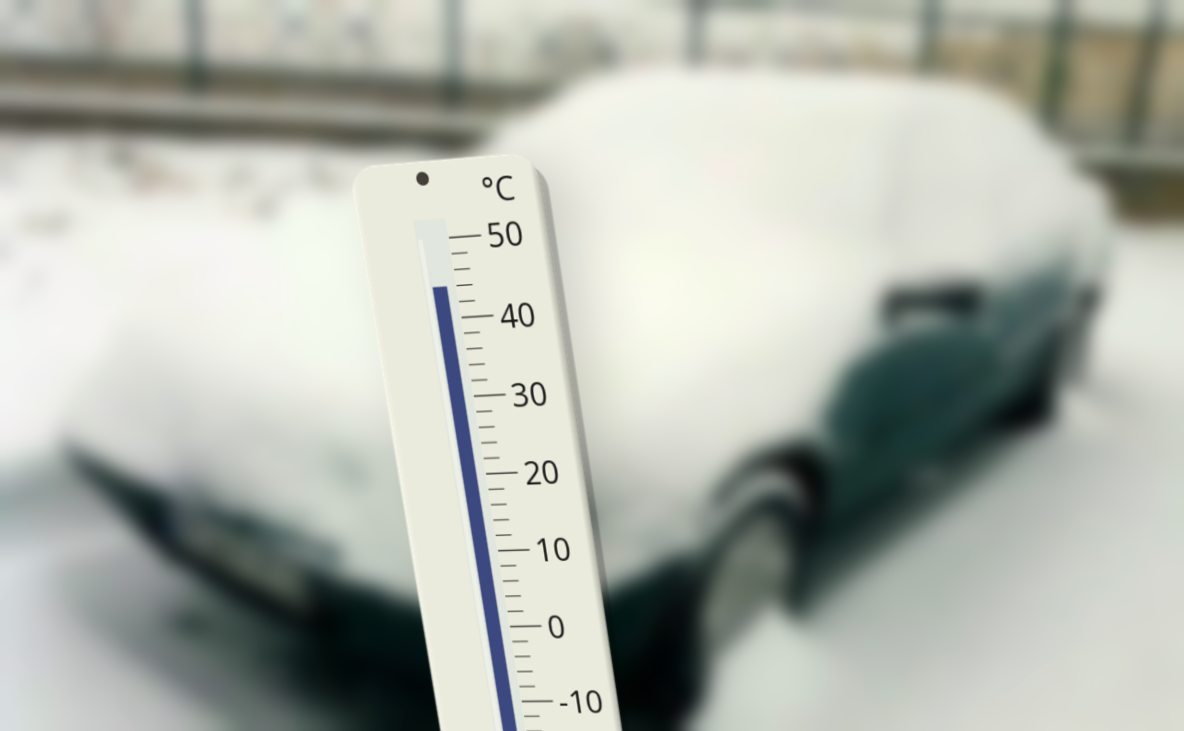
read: 44 °C
